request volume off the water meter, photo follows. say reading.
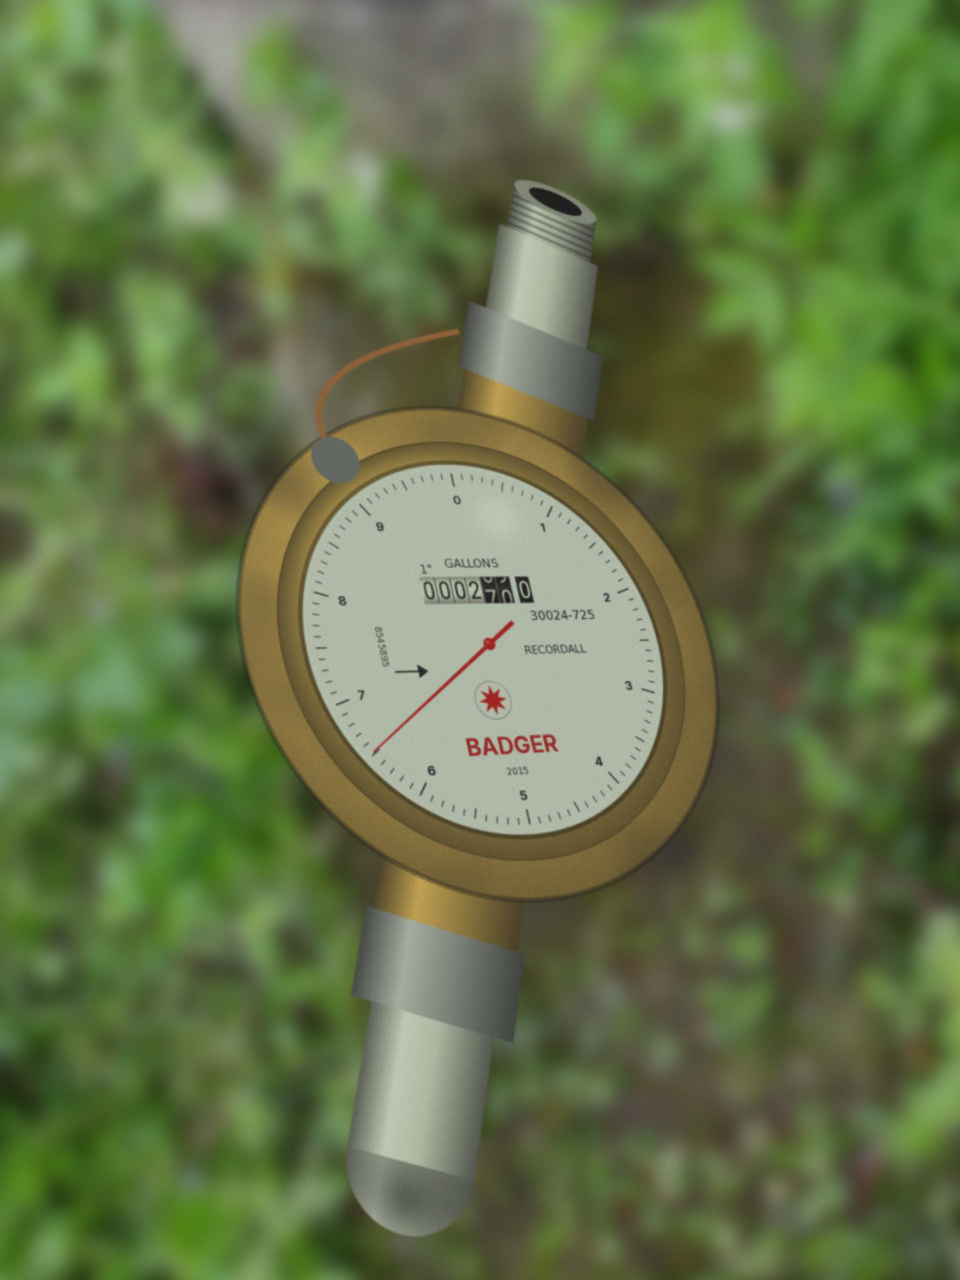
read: 2696.5 gal
